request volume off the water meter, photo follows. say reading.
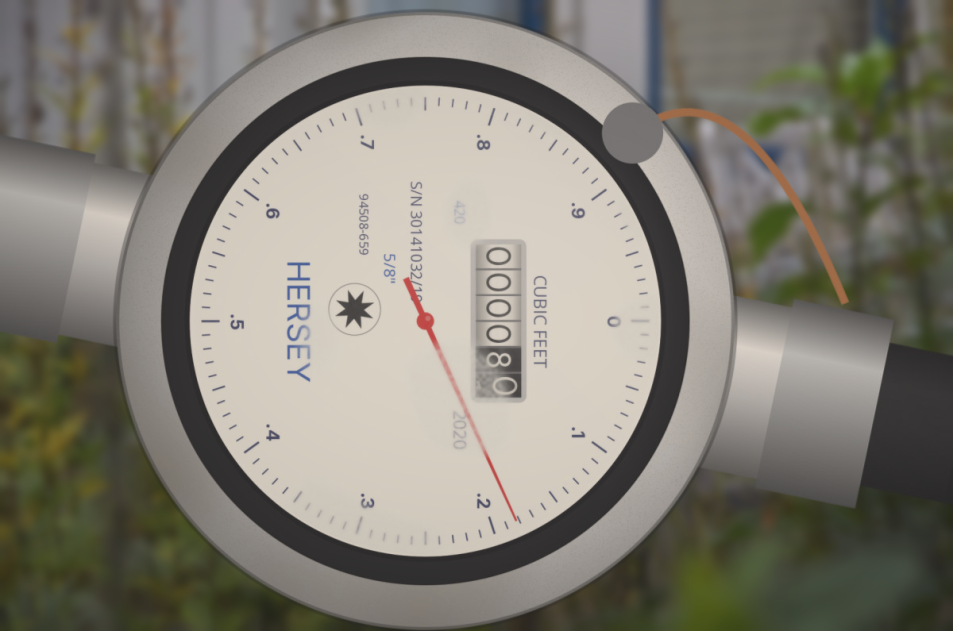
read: 80.18 ft³
